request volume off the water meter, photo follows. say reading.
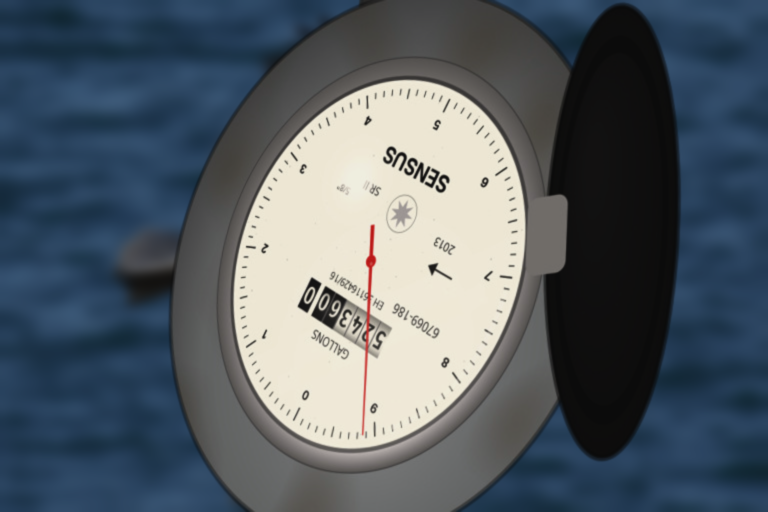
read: 5243599.1 gal
